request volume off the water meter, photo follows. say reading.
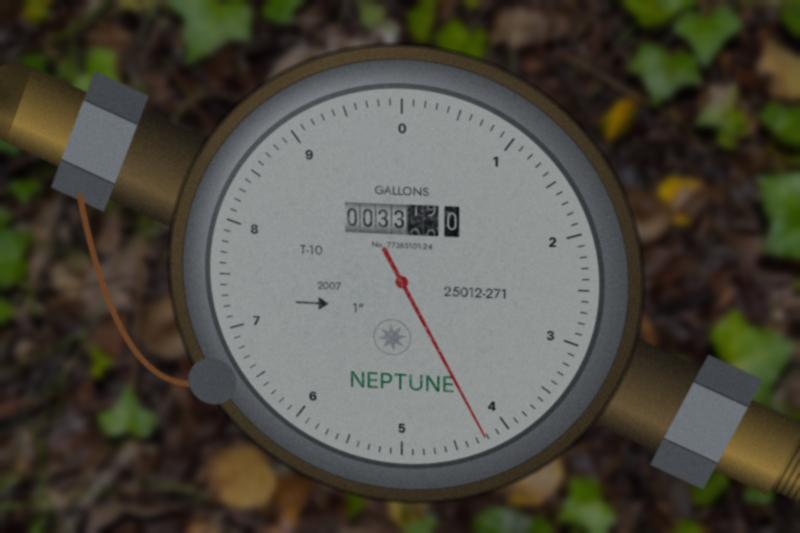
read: 33194.2 gal
